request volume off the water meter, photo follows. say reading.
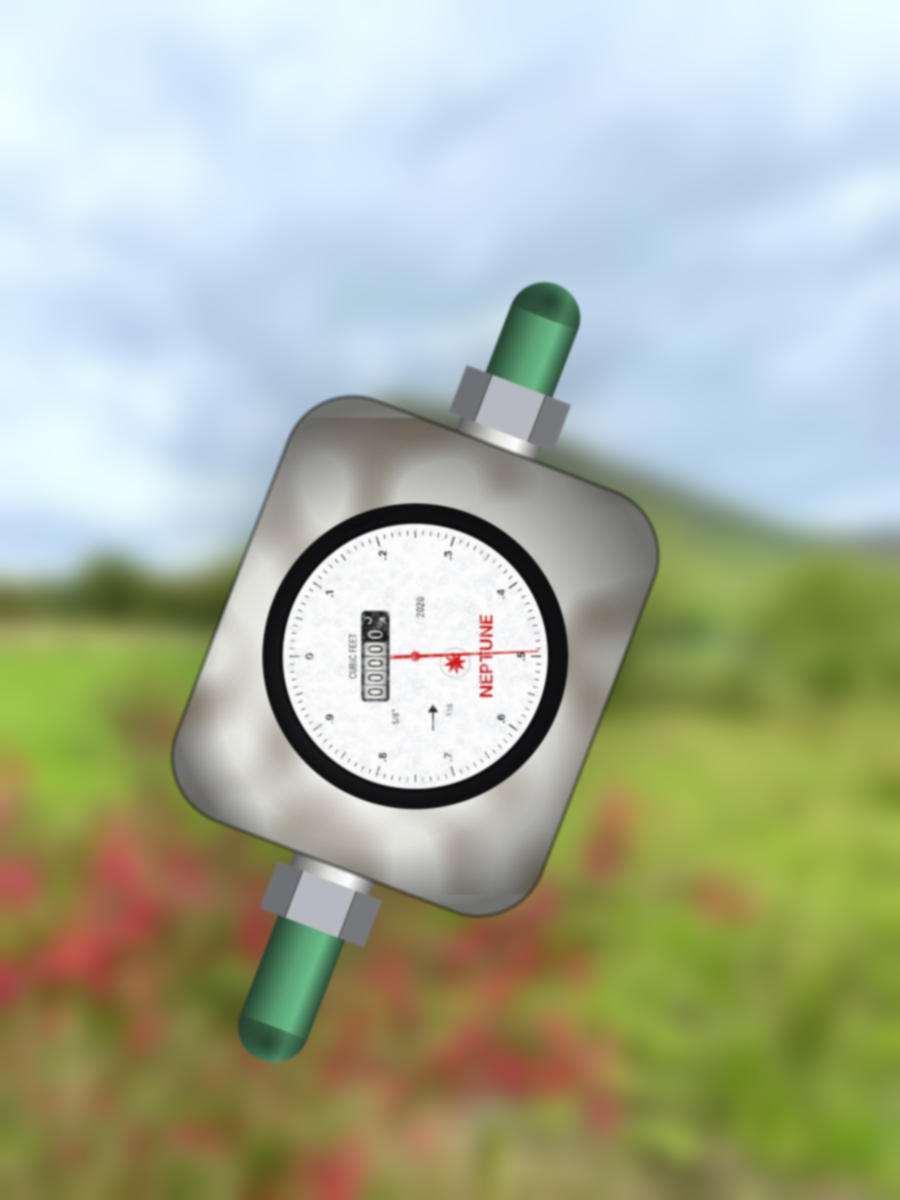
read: 3.49 ft³
